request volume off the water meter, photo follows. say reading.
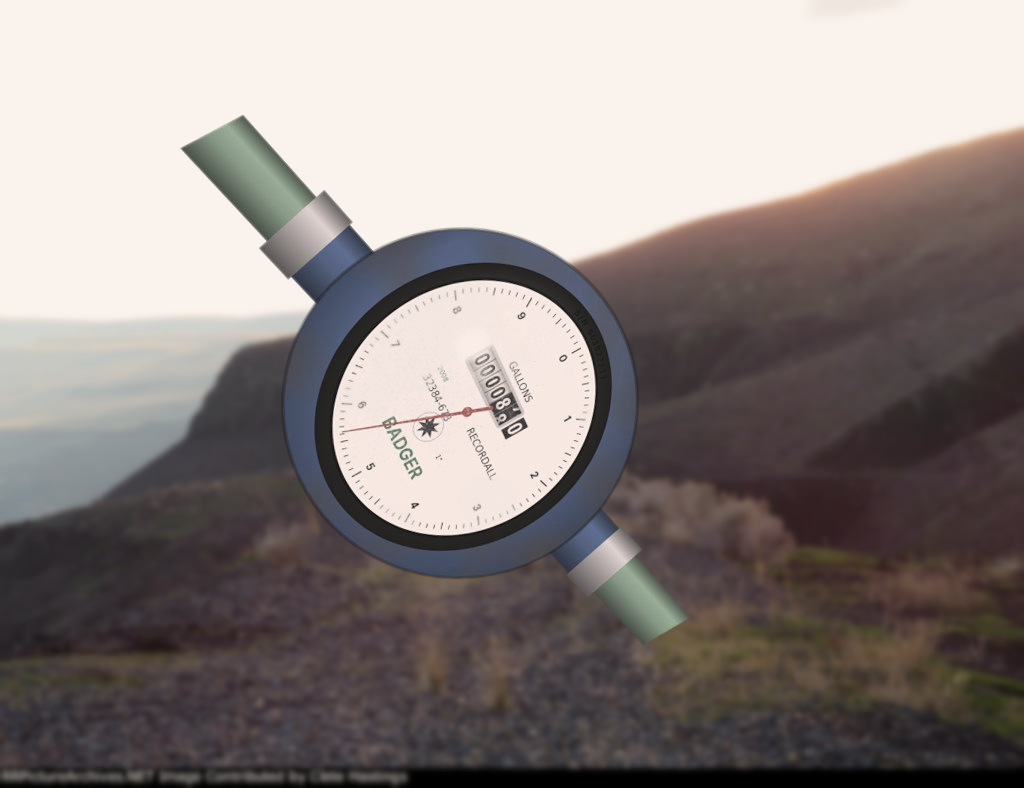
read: 875.6 gal
